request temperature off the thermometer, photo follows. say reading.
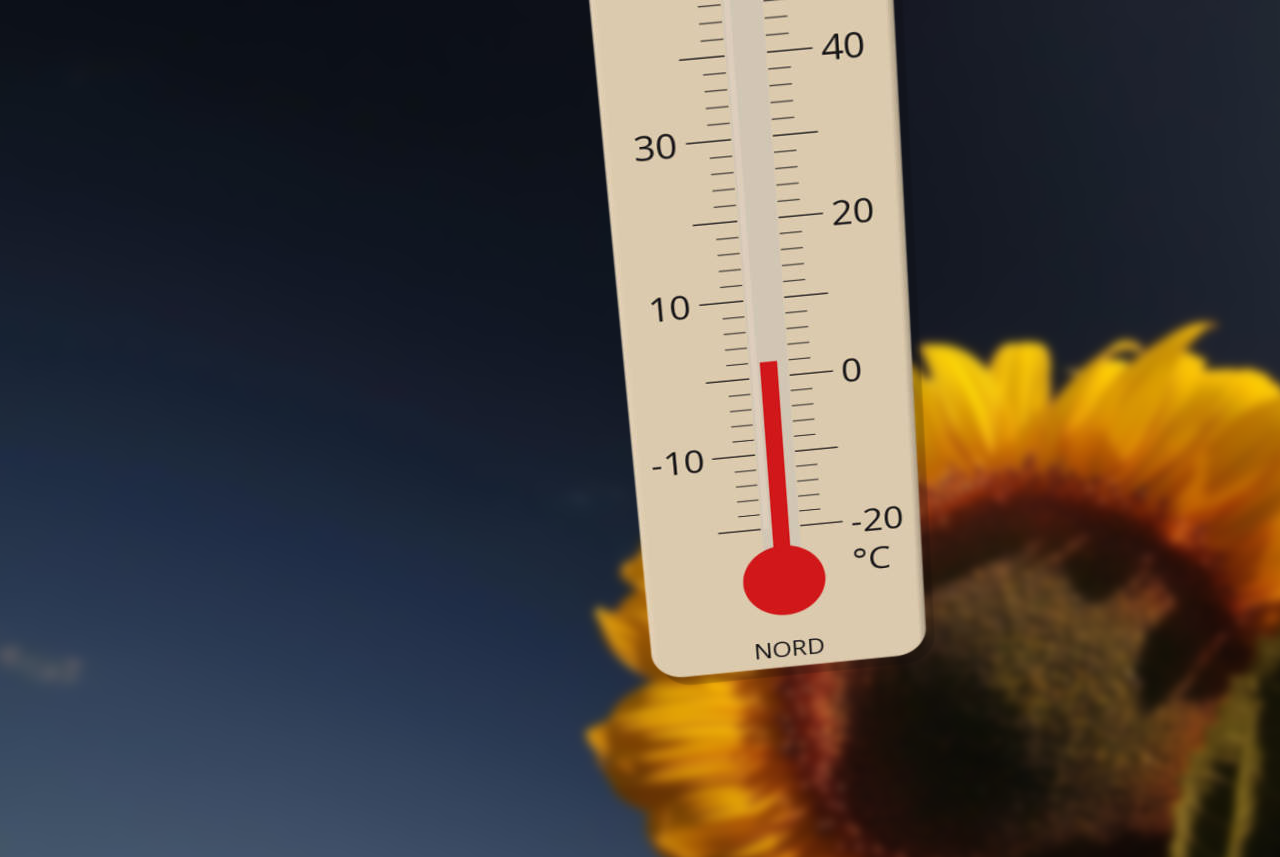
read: 2 °C
